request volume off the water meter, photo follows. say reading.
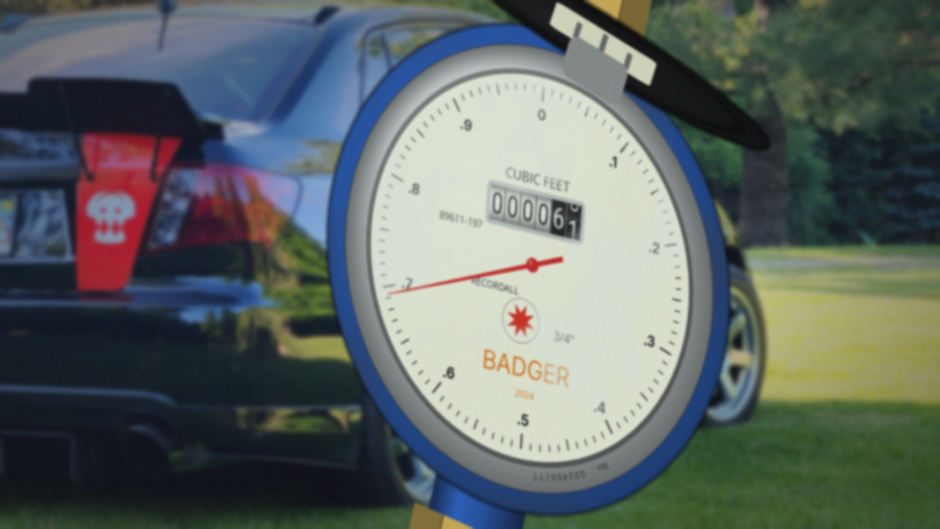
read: 60.69 ft³
